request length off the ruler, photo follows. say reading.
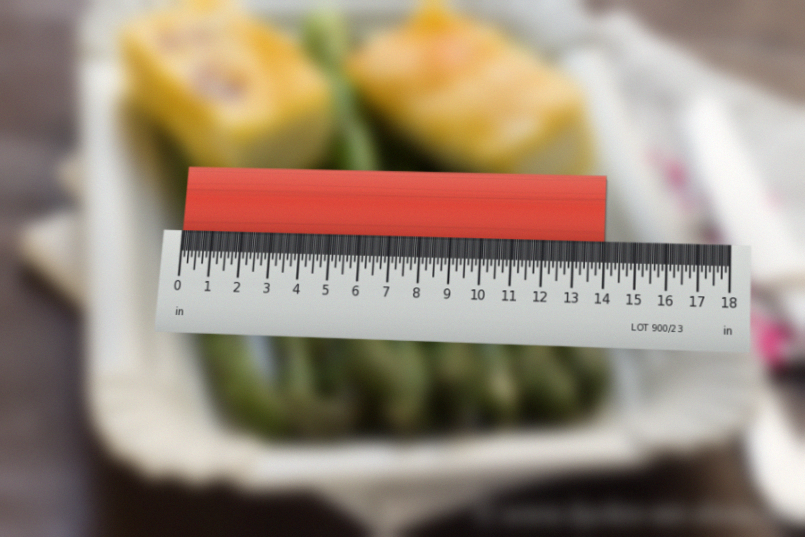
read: 14 in
